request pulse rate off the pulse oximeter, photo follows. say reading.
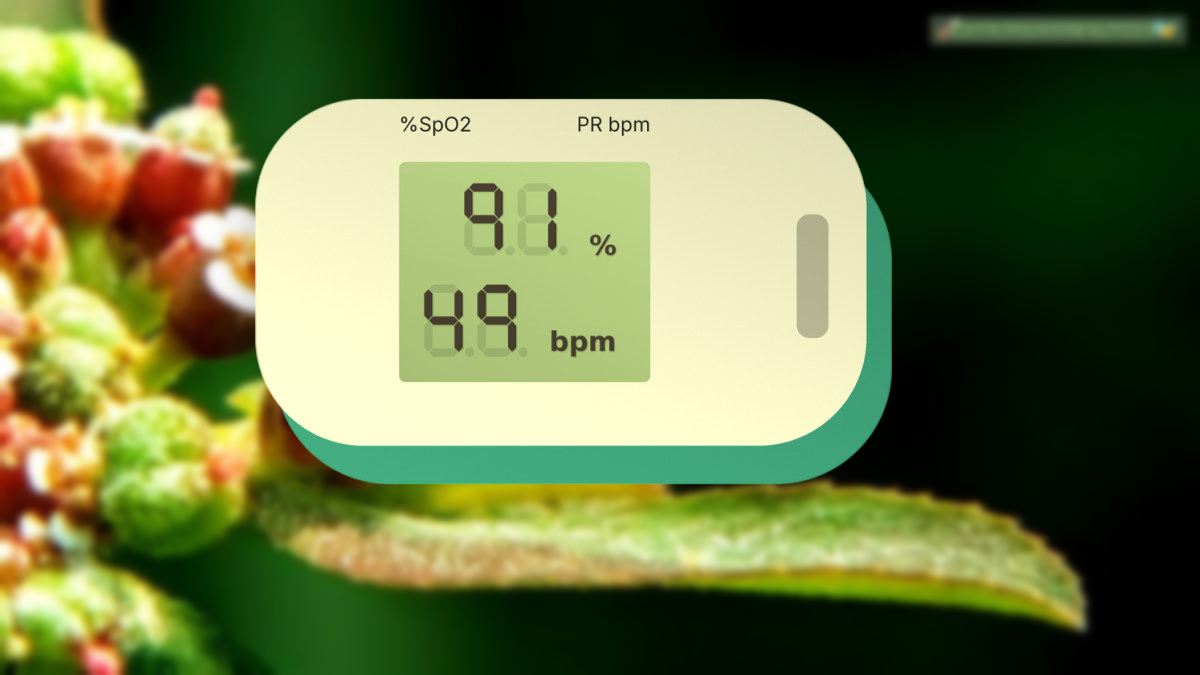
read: 49 bpm
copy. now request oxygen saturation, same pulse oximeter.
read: 91 %
